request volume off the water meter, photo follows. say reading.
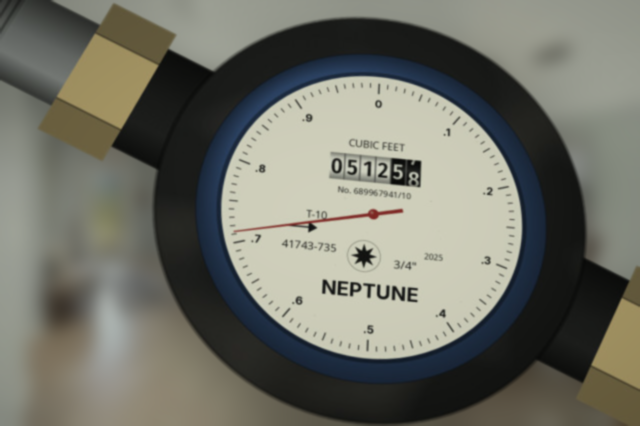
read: 51257.71 ft³
